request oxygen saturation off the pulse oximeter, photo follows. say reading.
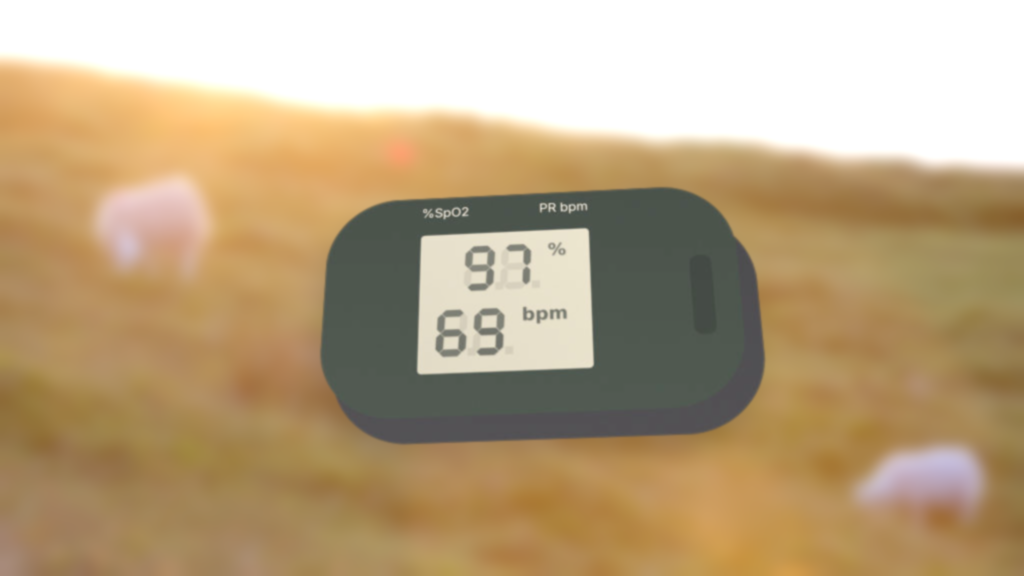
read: 97 %
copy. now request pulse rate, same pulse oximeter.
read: 69 bpm
